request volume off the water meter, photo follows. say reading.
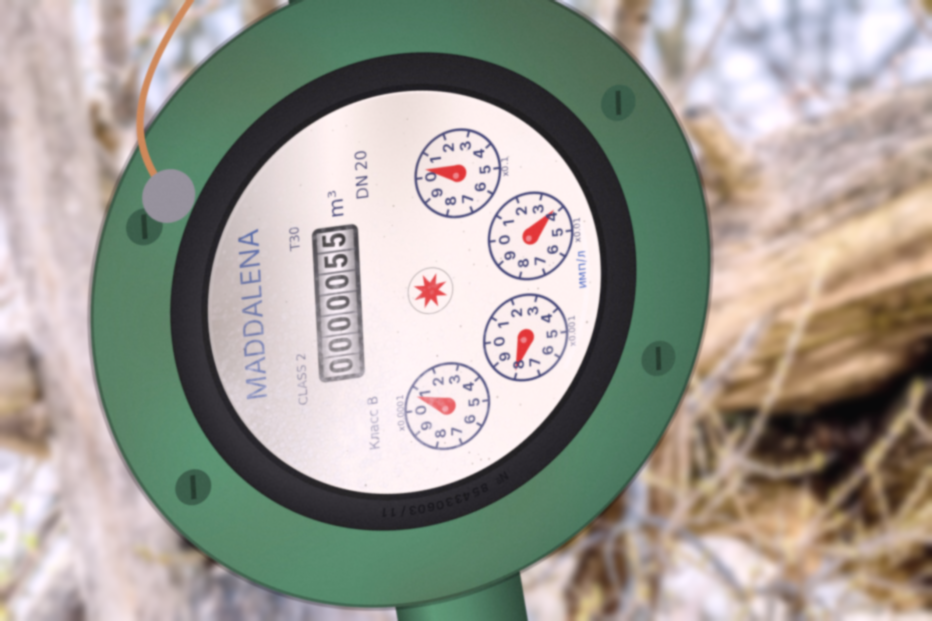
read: 55.0380 m³
